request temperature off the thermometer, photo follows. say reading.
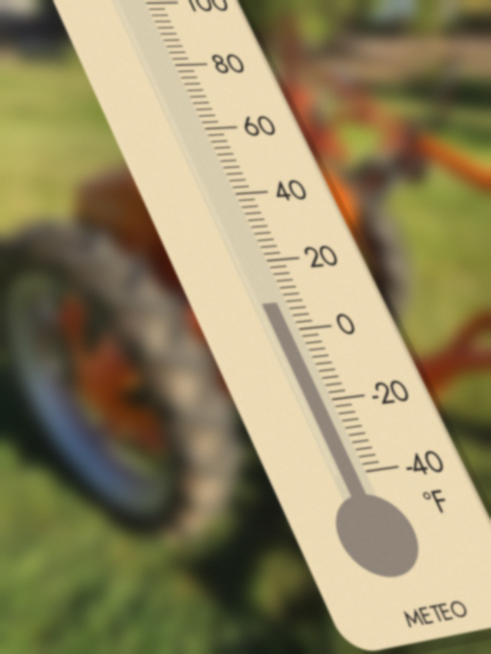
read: 8 °F
